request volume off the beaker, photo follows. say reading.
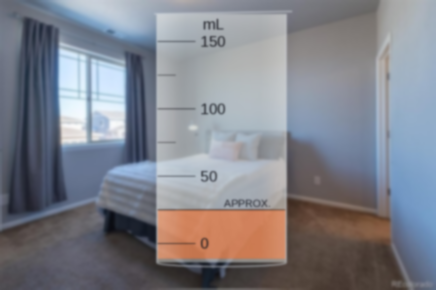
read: 25 mL
